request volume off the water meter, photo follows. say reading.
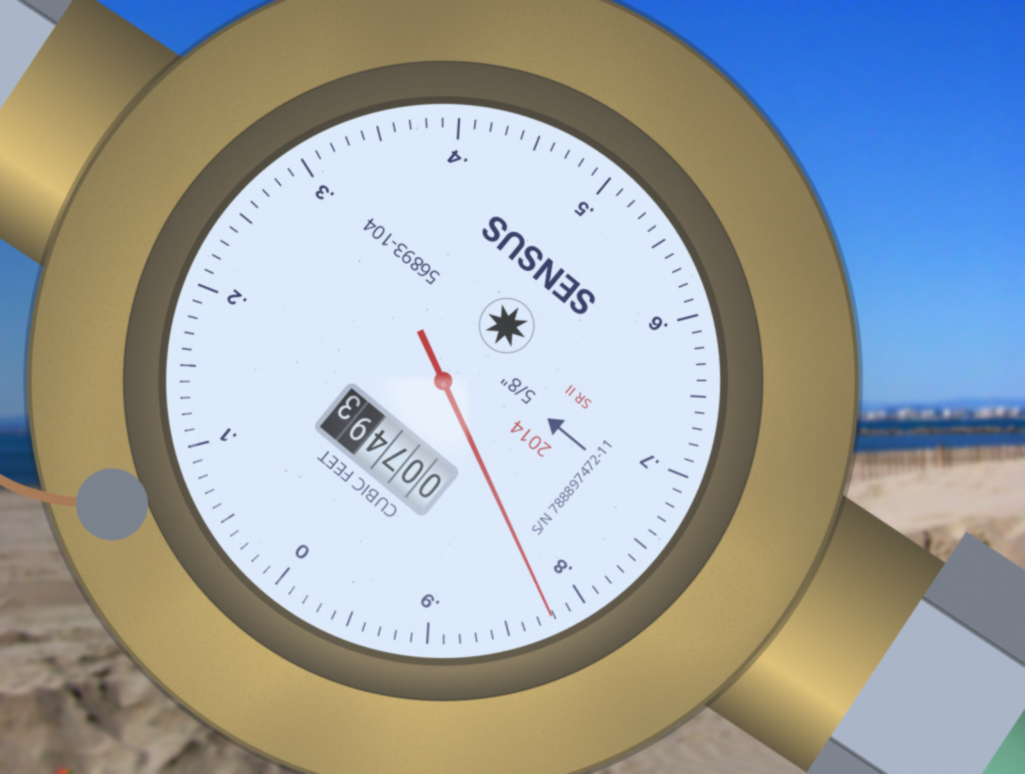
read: 7492.82 ft³
